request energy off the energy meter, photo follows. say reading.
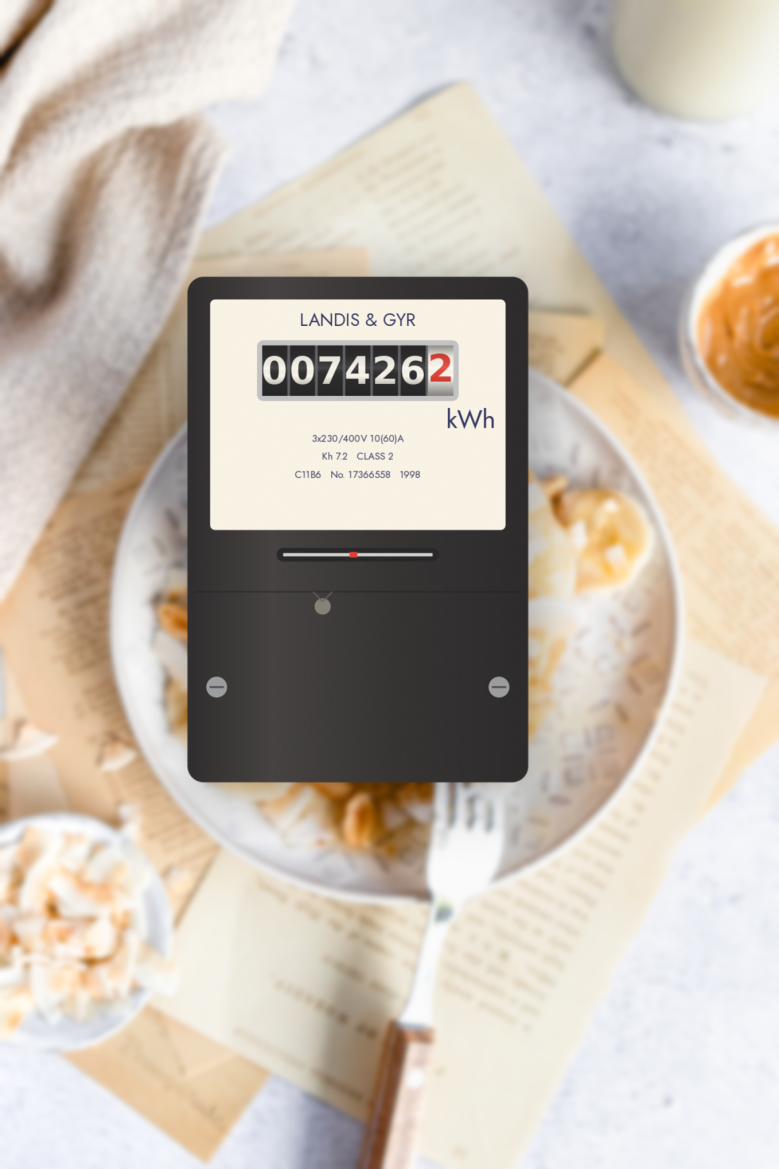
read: 7426.2 kWh
